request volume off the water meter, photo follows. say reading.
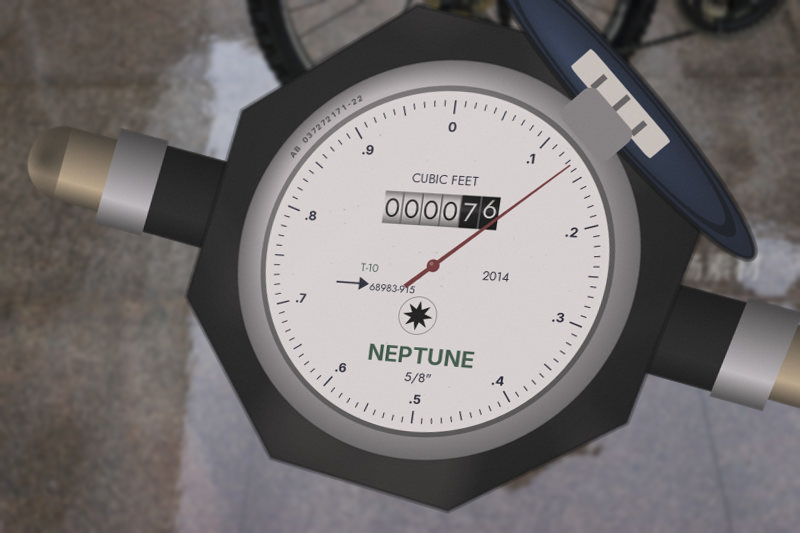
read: 76.13 ft³
